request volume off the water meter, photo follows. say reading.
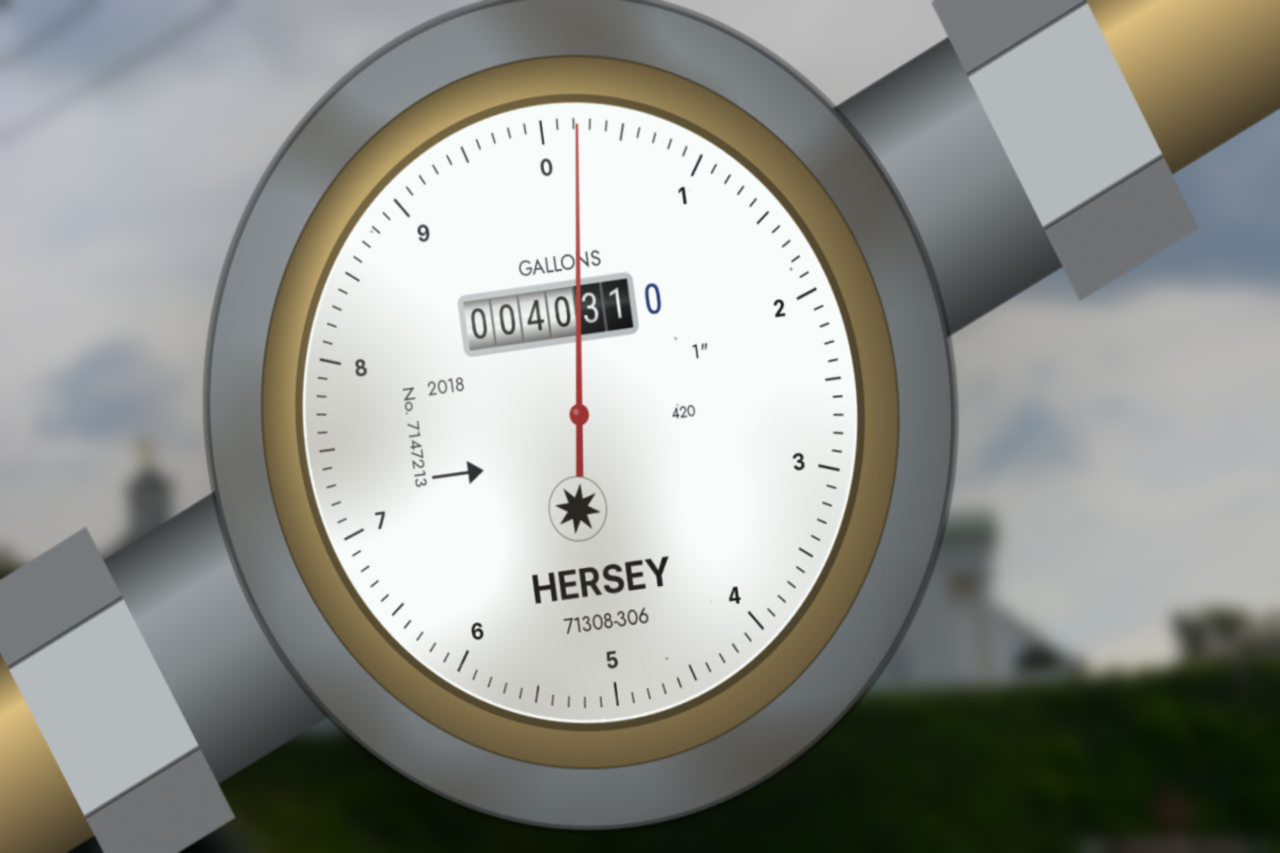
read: 40310.2 gal
